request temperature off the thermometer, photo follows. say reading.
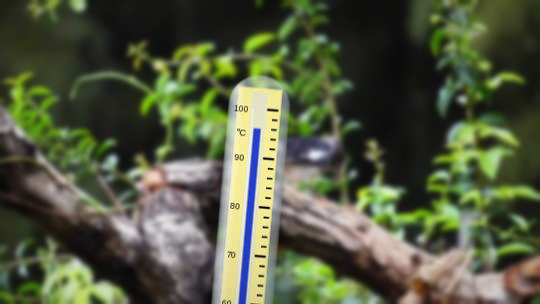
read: 96 °C
